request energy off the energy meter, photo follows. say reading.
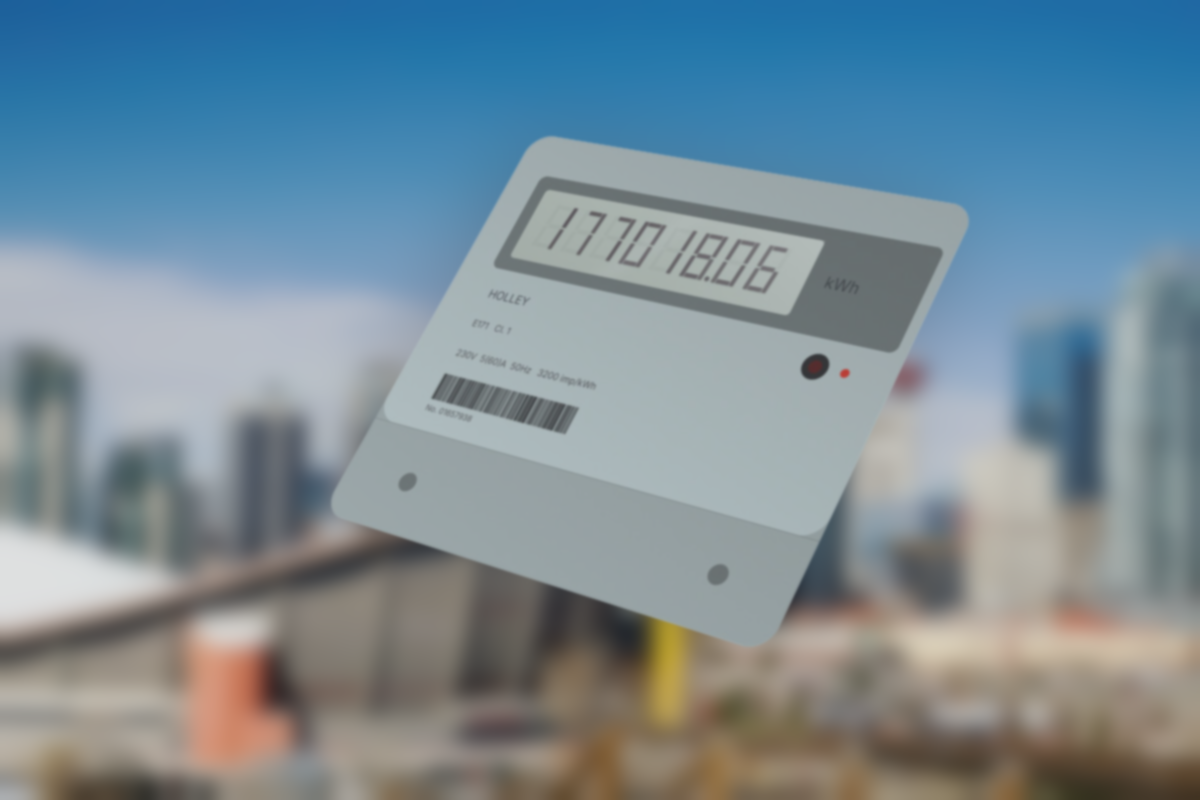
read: 177018.06 kWh
